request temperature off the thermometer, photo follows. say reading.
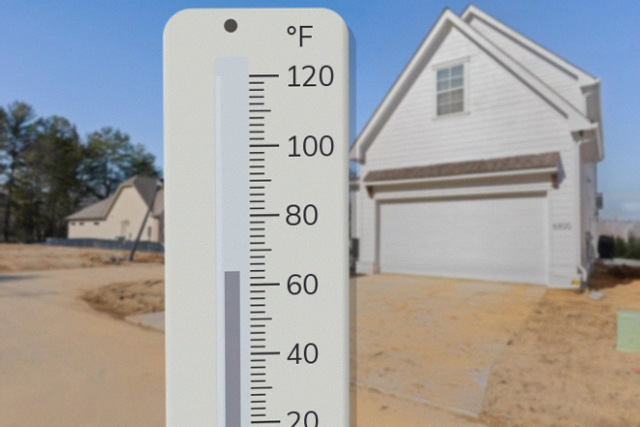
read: 64 °F
